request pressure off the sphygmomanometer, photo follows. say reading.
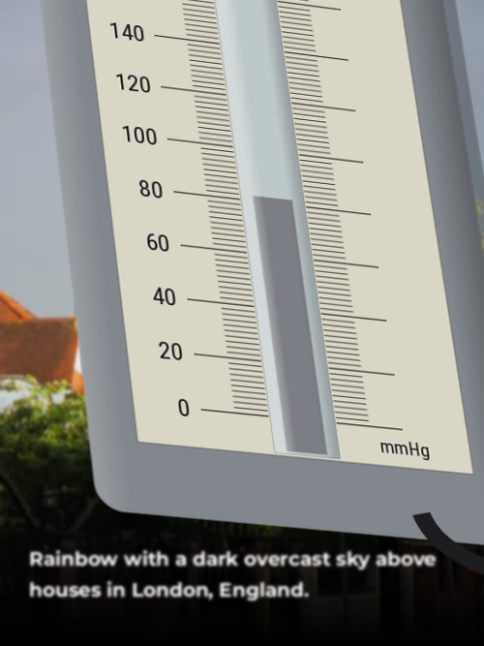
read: 82 mmHg
